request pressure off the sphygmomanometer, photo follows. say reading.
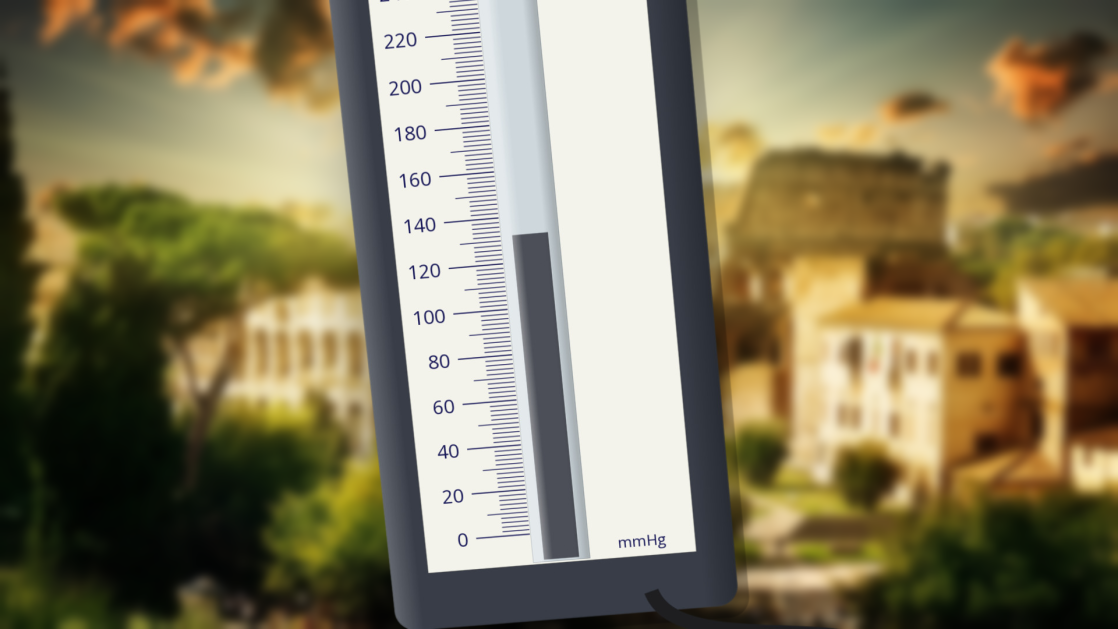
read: 132 mmHg
